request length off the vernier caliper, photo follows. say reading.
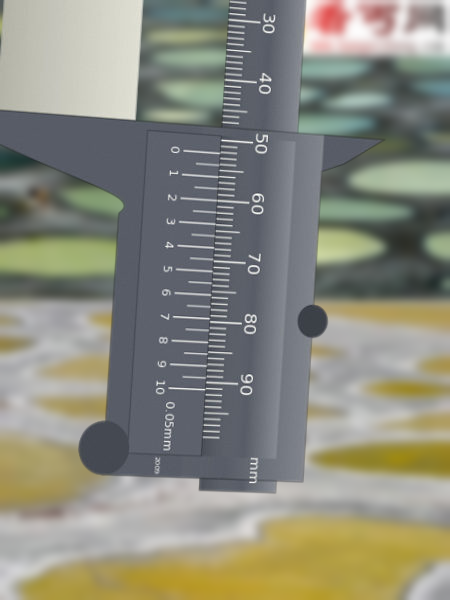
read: 52.2 mm
